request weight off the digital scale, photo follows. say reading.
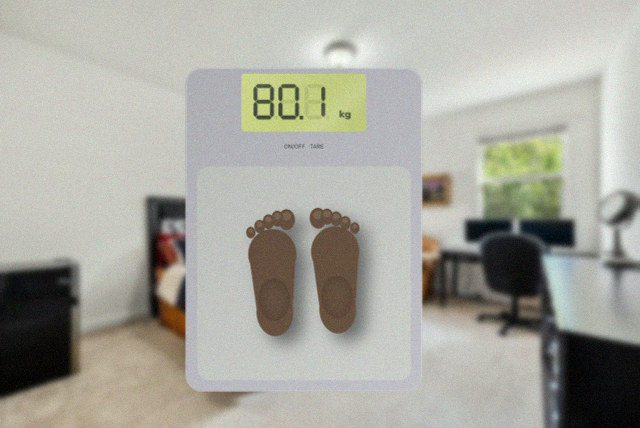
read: 80.1 kg
